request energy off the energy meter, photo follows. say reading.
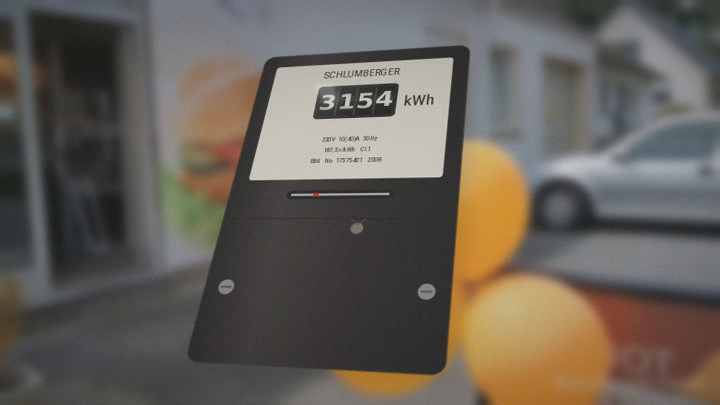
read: 3154 kWh
